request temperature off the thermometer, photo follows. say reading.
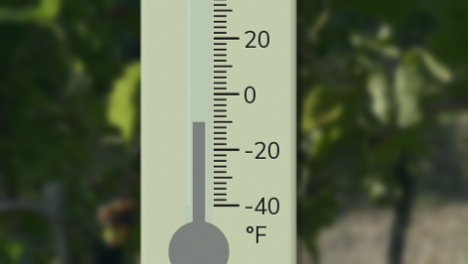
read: -10 °F
